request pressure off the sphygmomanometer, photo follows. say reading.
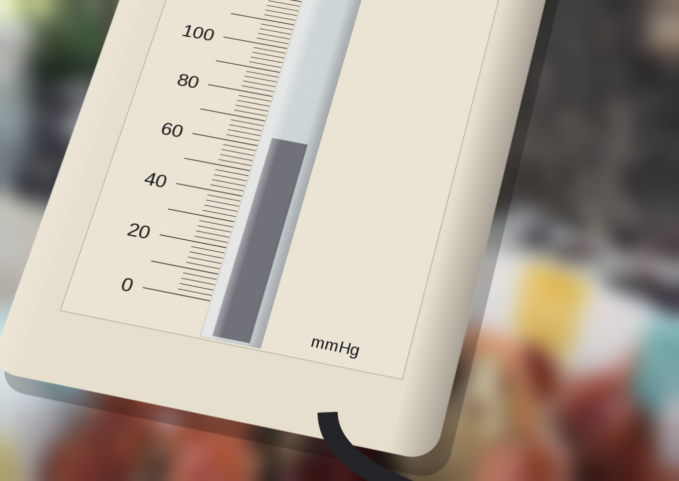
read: 64 mmHg
